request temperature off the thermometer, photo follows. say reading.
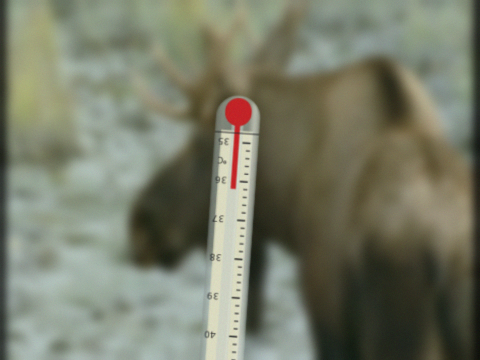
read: 36.2 °C
